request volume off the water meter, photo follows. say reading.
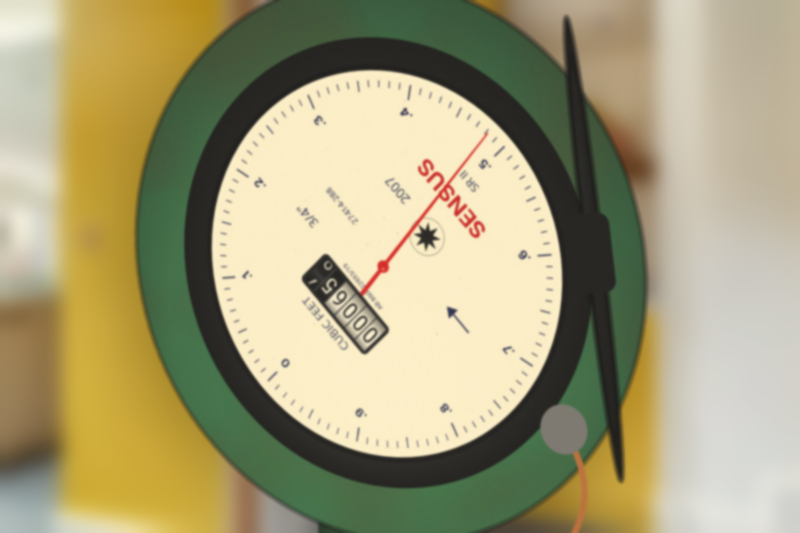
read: 657.48 ft³
